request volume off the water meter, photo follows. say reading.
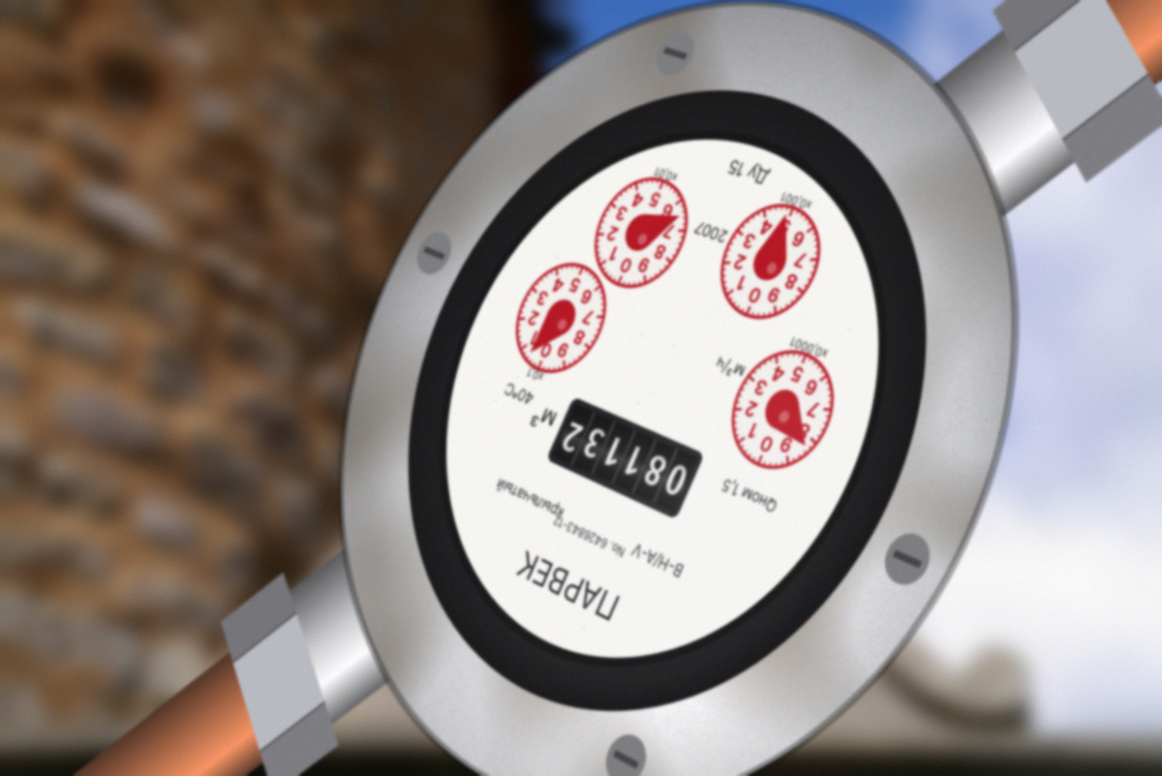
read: 81132.0648 m³
